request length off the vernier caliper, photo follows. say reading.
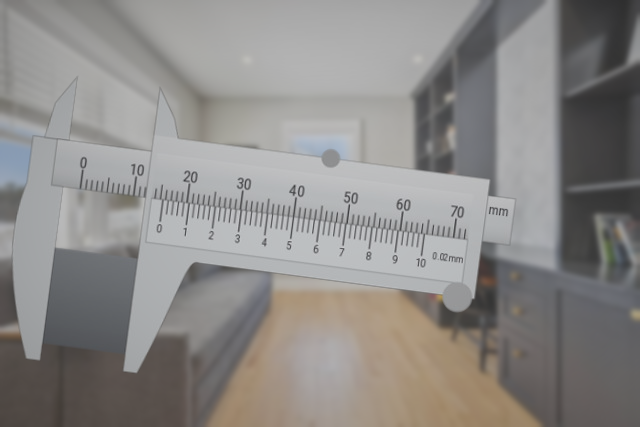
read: 15.5 mm
